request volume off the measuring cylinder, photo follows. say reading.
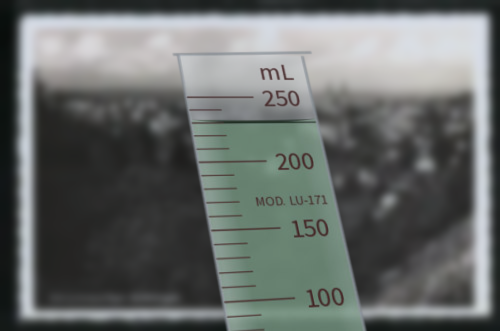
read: 230 mL
